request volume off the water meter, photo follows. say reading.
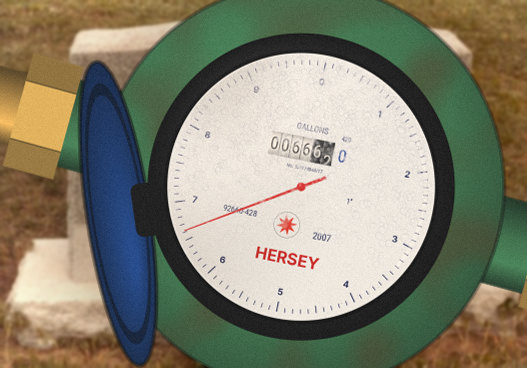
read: 66616.6 gal
